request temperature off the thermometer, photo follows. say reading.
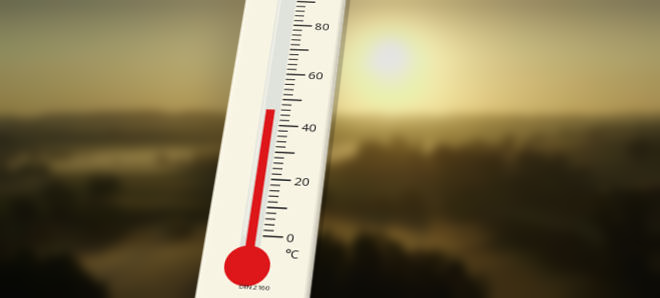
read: 46 °C
